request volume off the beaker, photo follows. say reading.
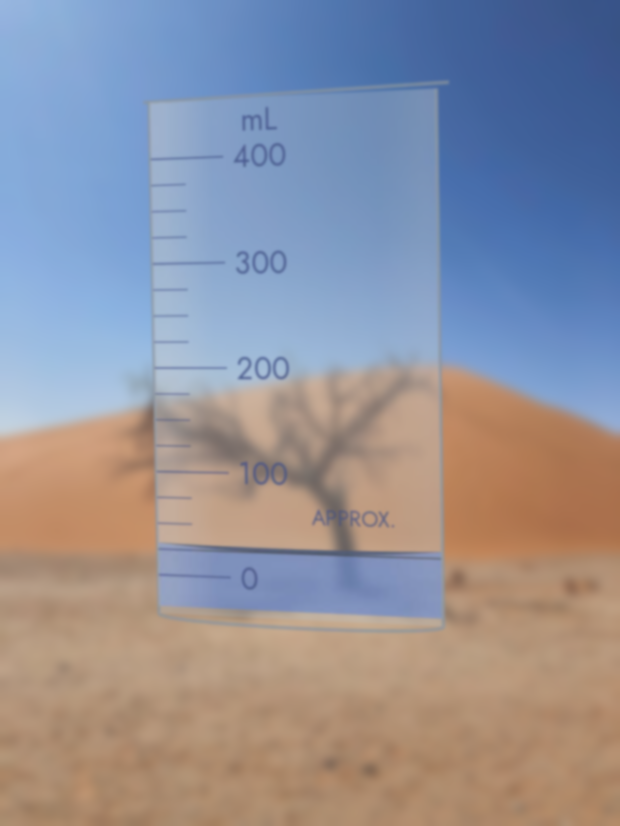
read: 25 mL
